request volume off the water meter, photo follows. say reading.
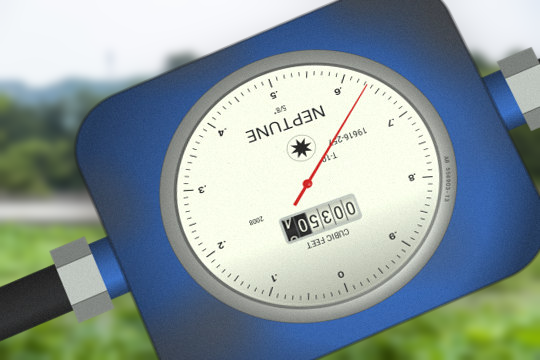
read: 3503.63 ft³
